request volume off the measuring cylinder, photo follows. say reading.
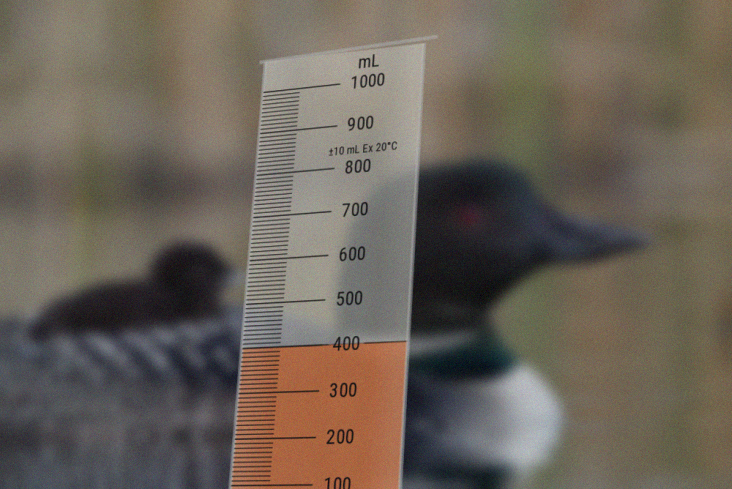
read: 400 mL
